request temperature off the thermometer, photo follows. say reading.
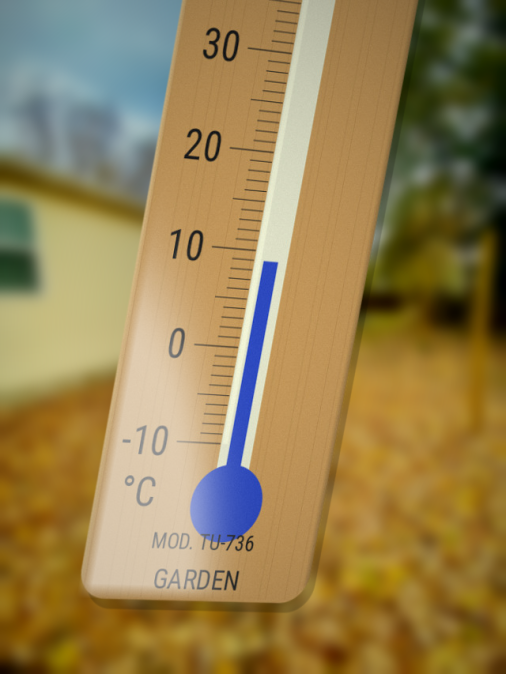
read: 9 °C
